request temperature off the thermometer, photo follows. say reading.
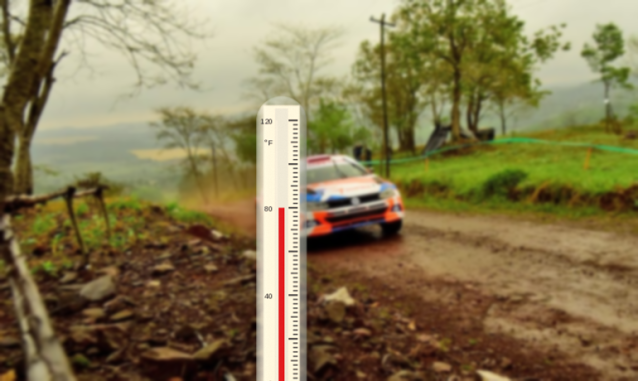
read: 80 °F
